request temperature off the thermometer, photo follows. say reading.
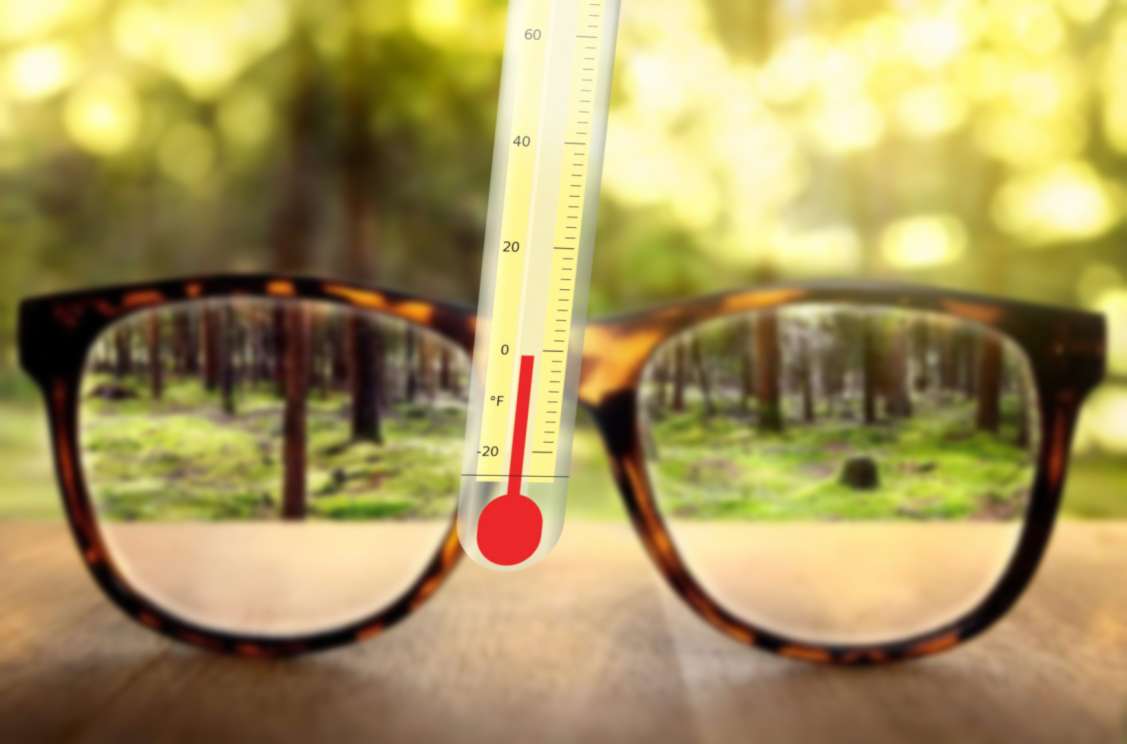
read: -1 °F
